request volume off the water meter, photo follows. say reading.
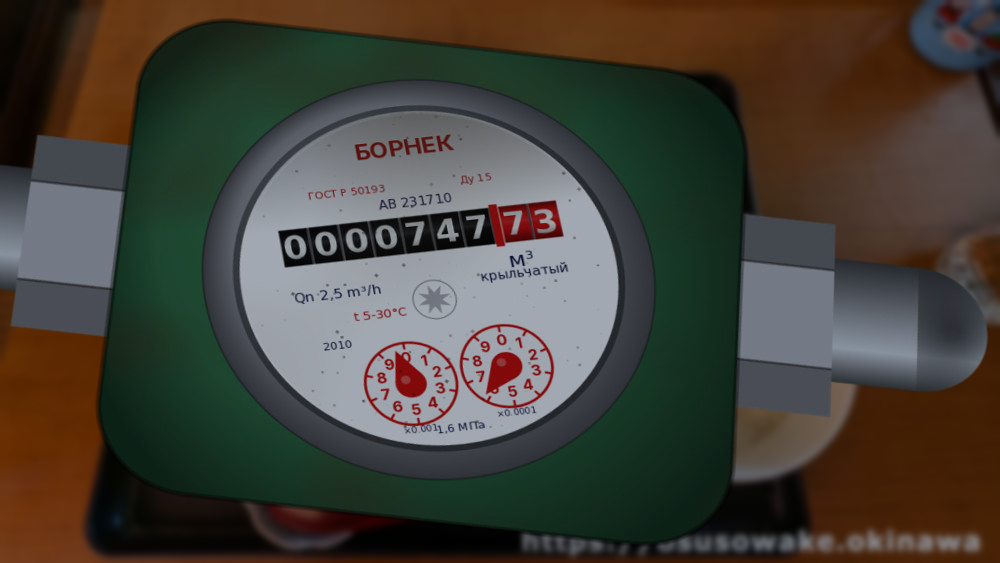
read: 747.7296 m³
